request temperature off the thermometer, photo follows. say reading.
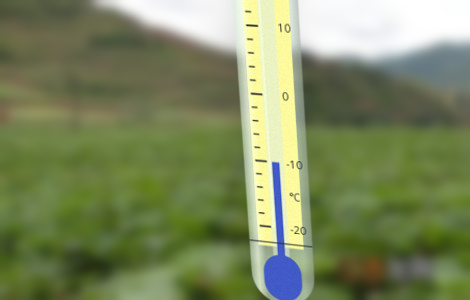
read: -10 °C
